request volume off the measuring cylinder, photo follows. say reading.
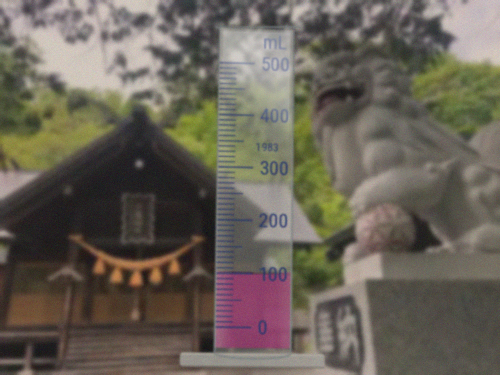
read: 100 mL
